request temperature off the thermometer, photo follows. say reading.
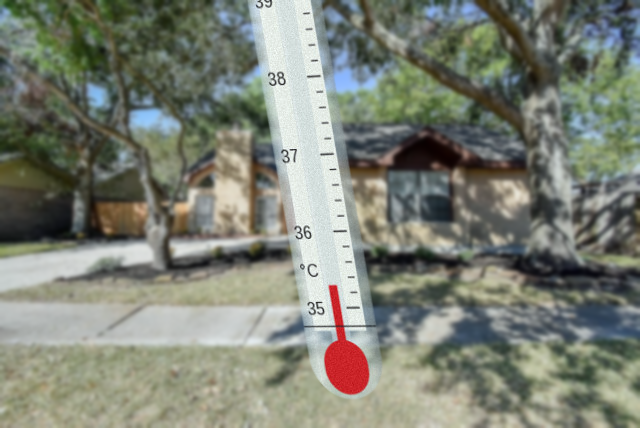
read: 35.3 °C
